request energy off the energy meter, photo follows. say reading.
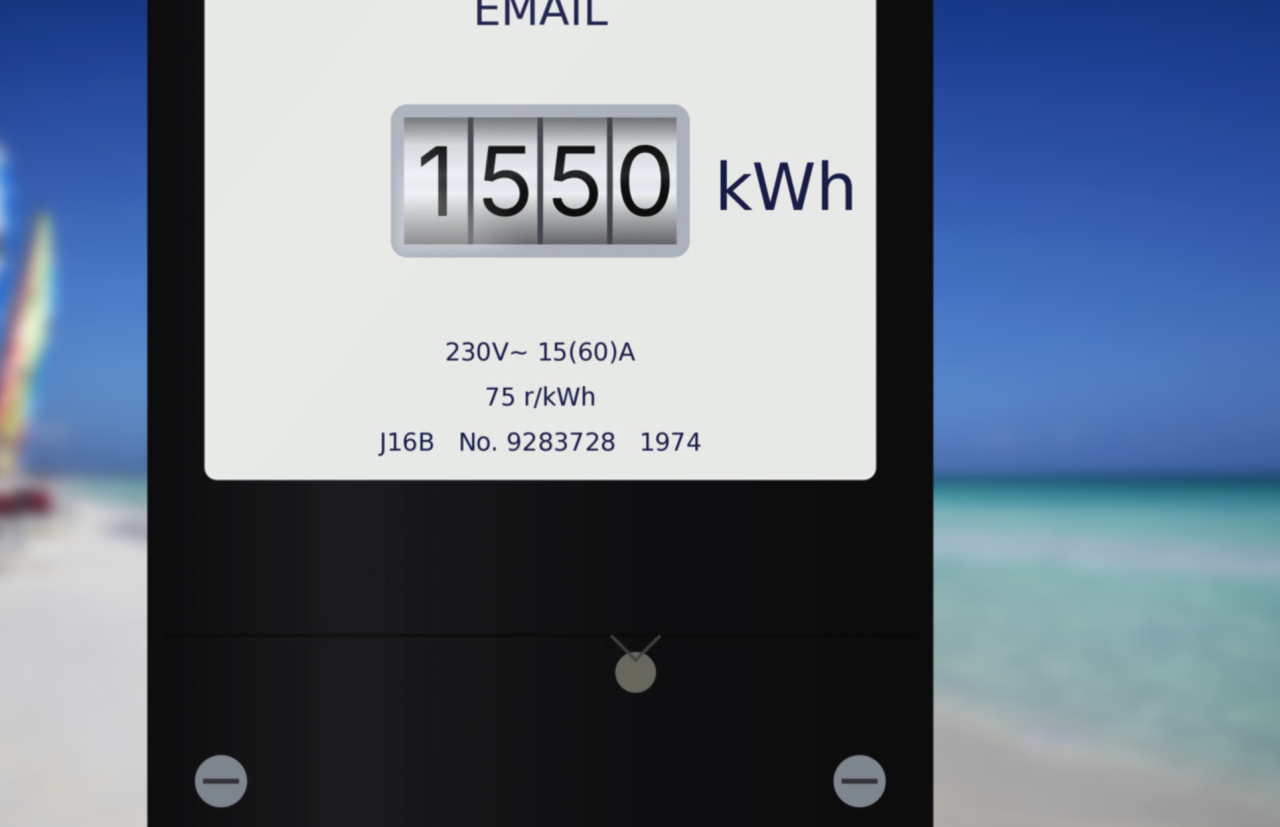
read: 1550 kWh
